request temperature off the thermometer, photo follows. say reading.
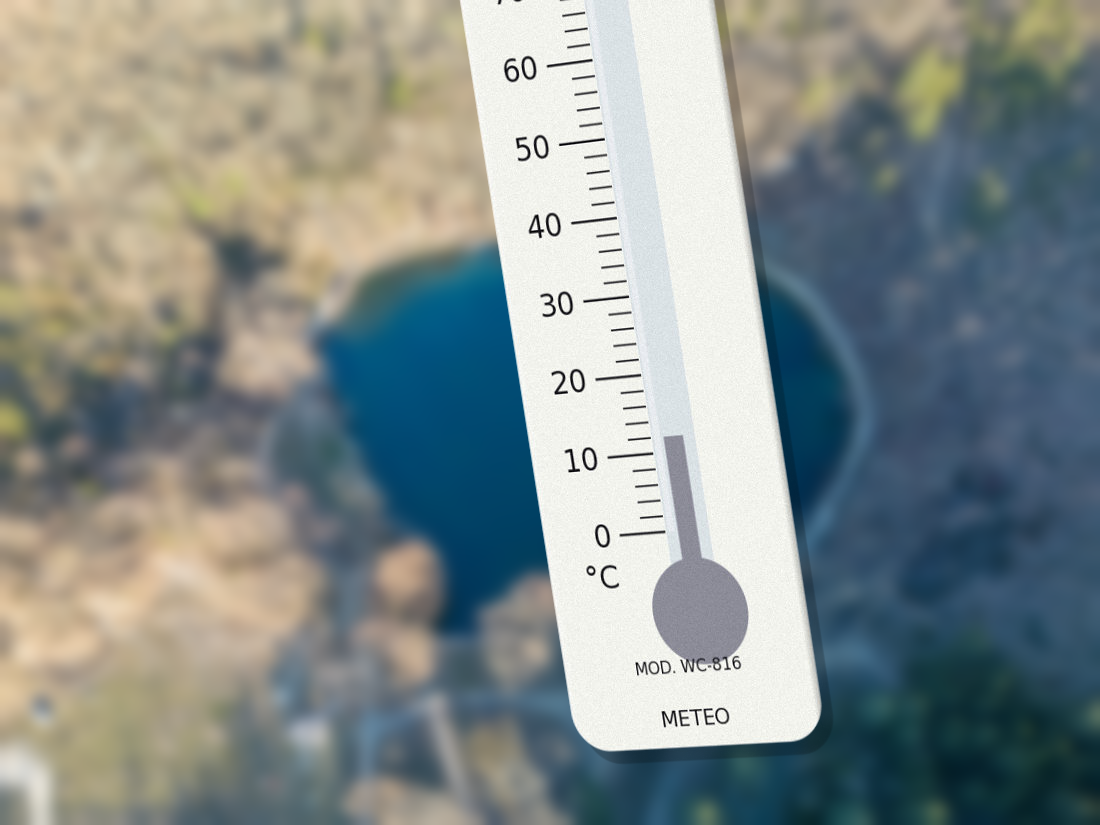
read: 12 °C
